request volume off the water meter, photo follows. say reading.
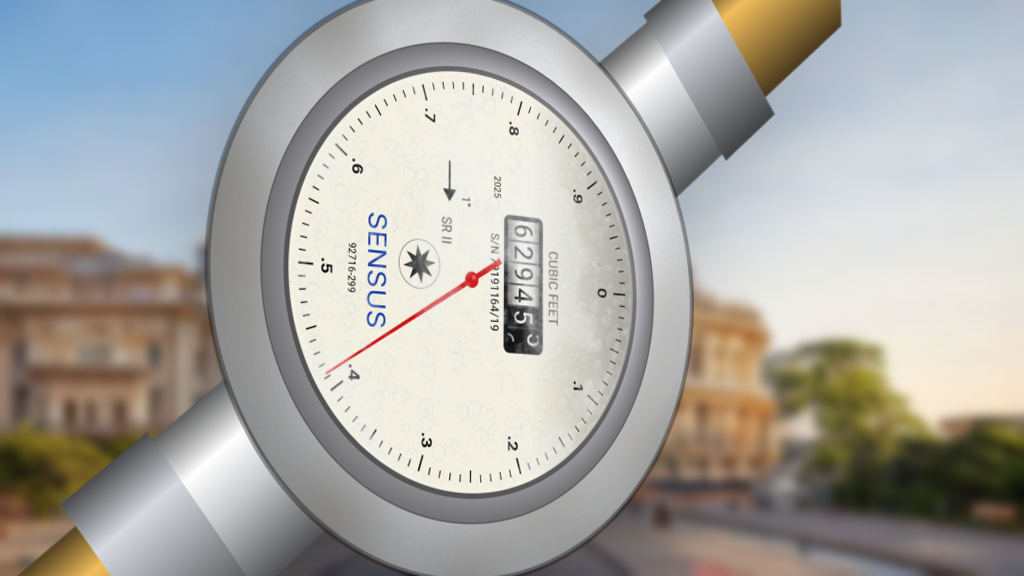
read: 629455.41 ft³
